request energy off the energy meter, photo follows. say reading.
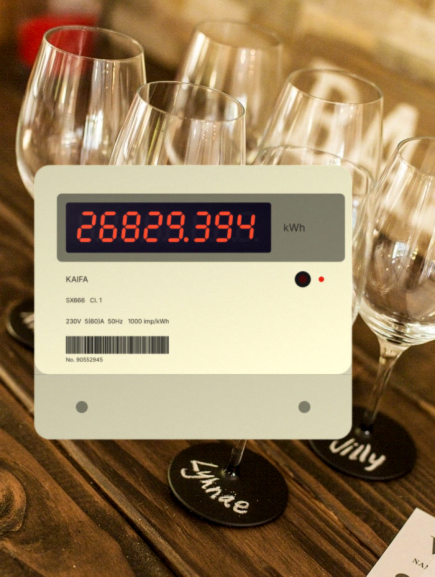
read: 26829.394 kWh
